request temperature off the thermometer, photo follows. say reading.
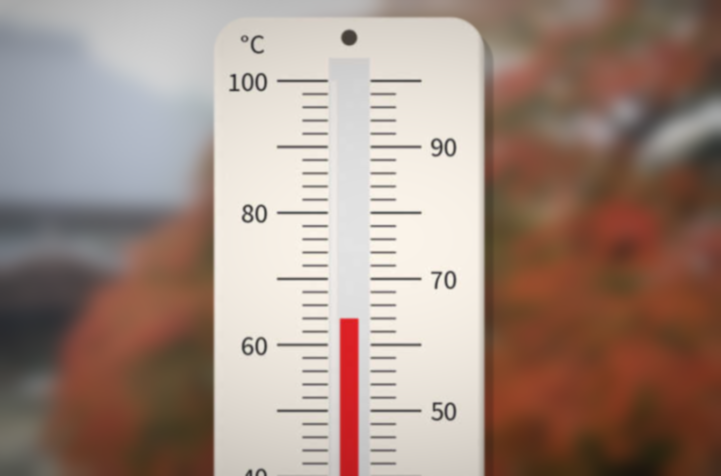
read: 64 °C
